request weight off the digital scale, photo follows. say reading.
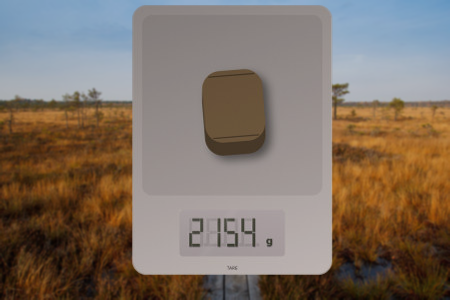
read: 2154 g
